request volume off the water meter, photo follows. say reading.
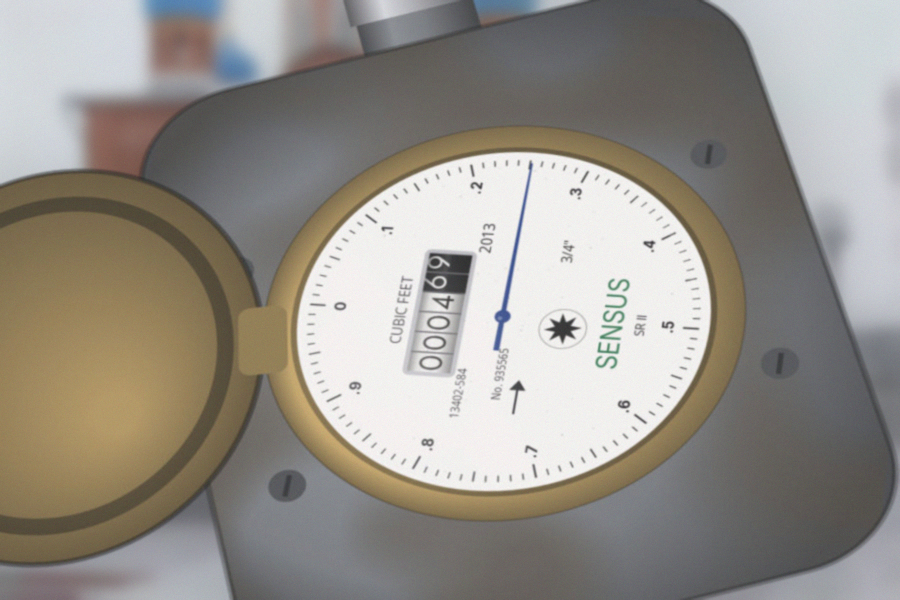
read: 469.25 ft³
